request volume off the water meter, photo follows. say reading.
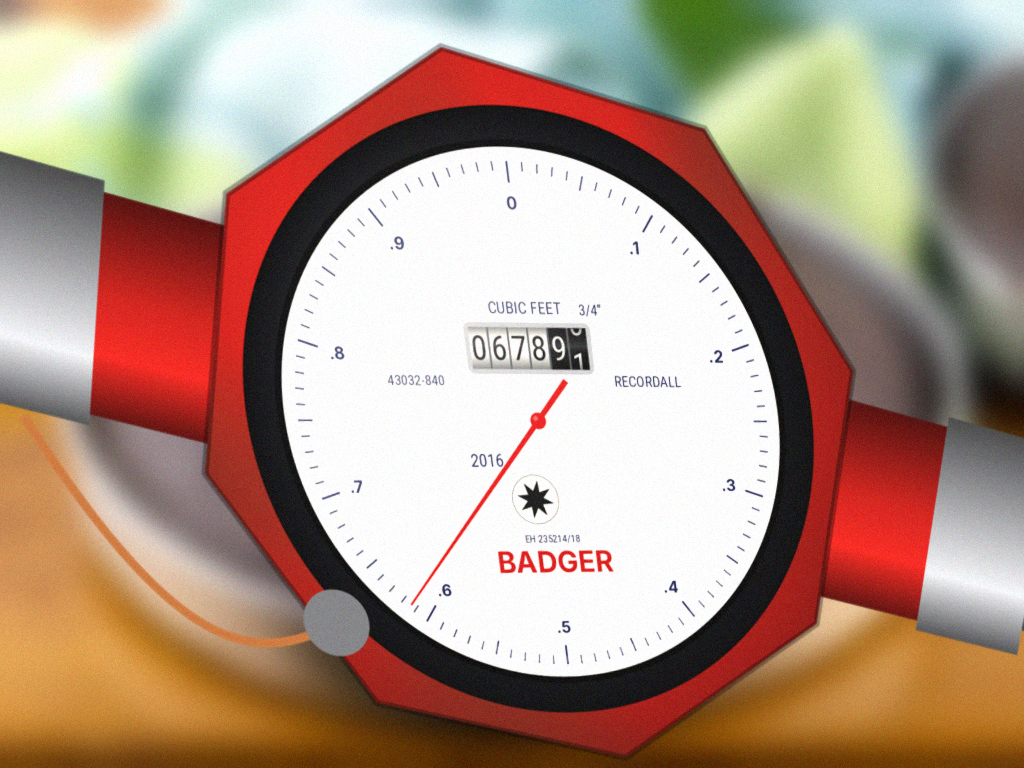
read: 67890.61 ft³
